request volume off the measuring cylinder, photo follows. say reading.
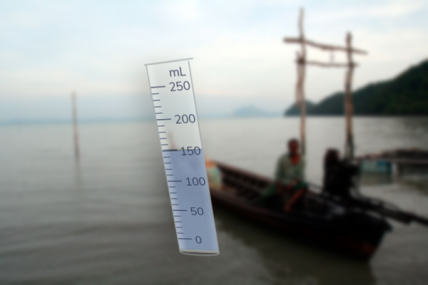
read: 150 mL
